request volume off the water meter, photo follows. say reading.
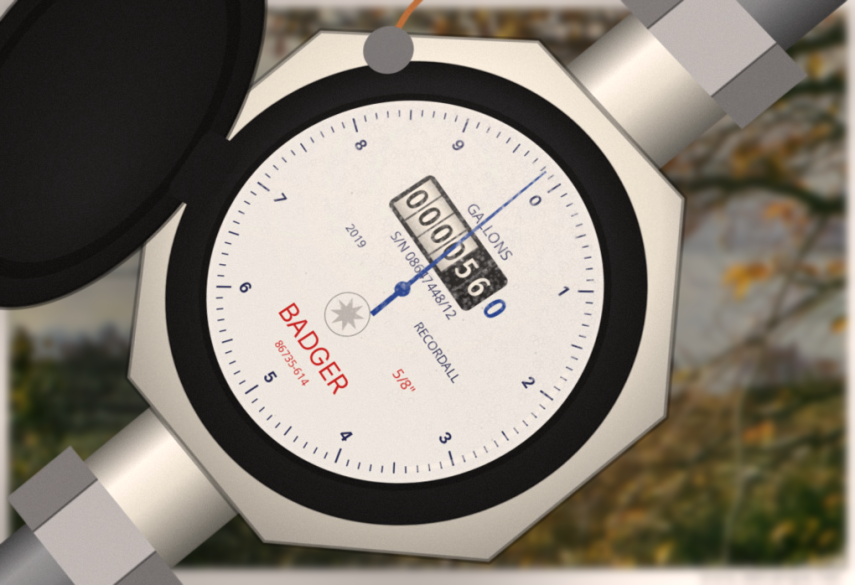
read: 559.8 gal
